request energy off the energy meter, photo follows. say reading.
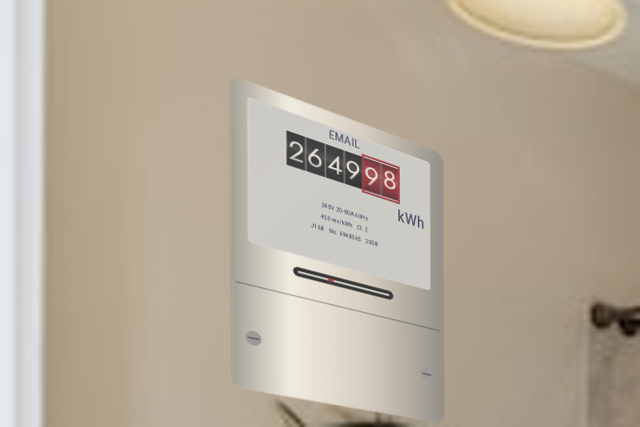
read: 2649.98 kWh
